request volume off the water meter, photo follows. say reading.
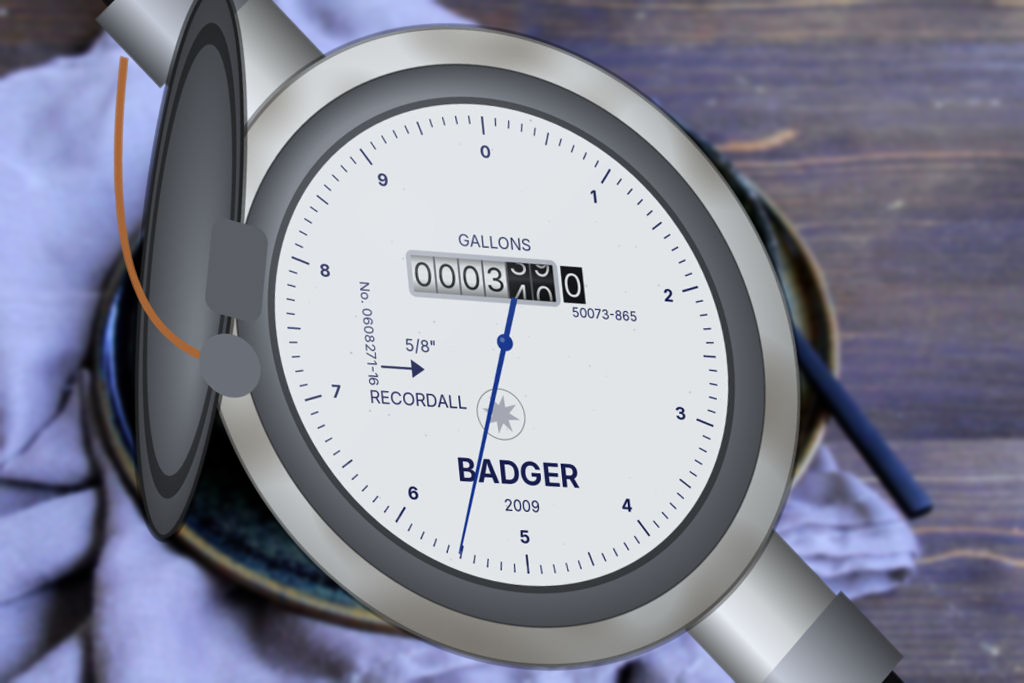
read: 3395.5 gal
